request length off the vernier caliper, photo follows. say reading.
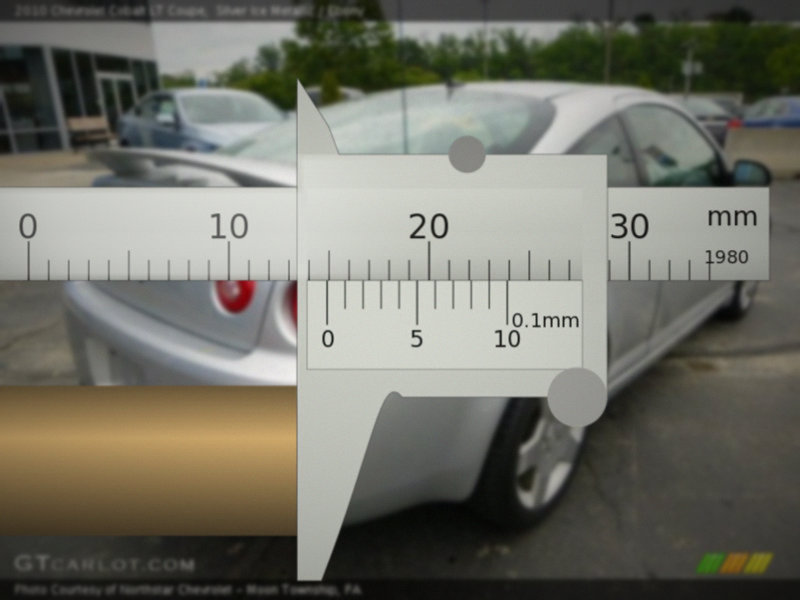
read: 14.9 mm
